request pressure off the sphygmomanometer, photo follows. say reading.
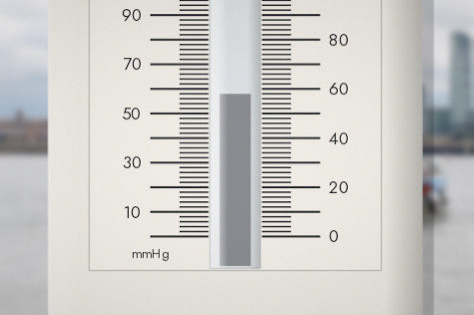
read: 58 mmHg
